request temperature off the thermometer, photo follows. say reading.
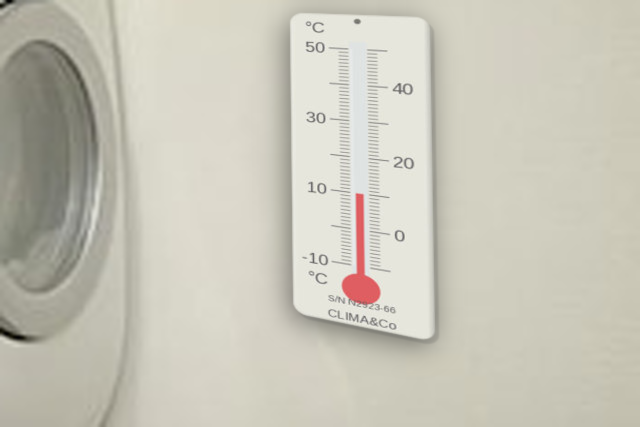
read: 10 °C
